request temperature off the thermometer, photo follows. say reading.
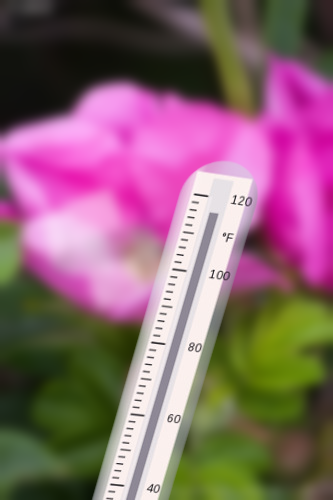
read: 116 °F
